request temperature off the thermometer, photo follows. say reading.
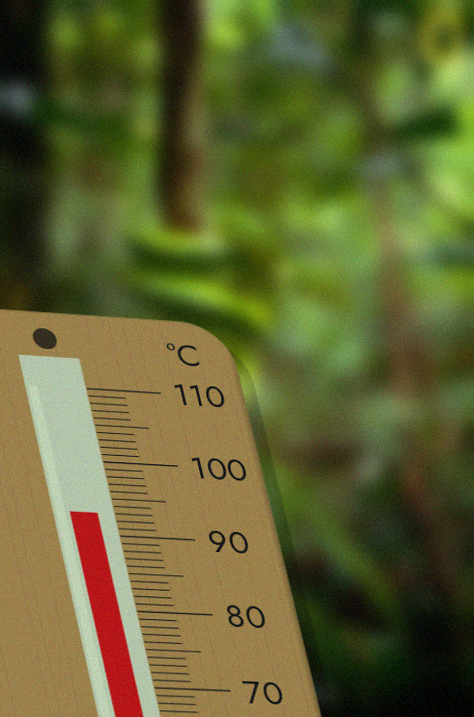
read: 93 °C
